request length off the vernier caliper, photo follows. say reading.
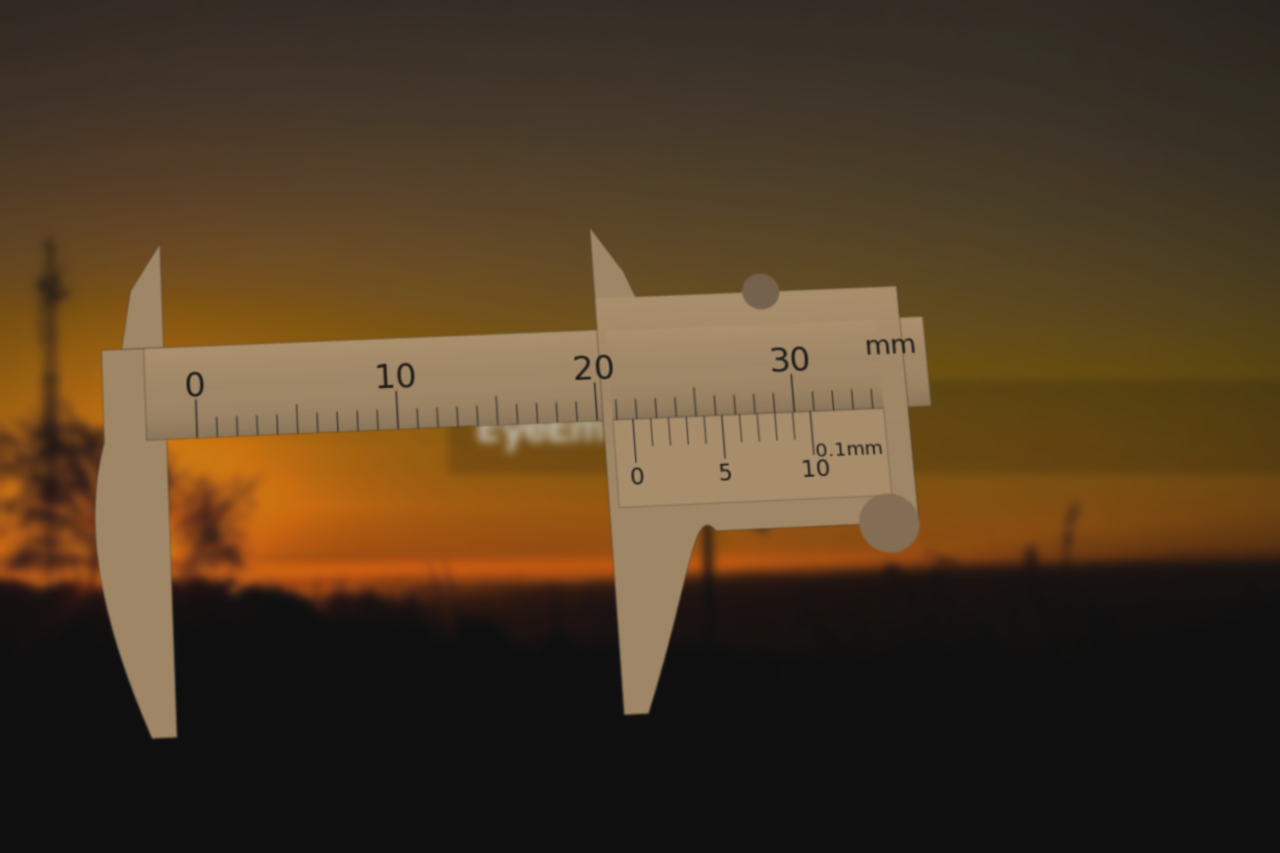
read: 21.8 mm
